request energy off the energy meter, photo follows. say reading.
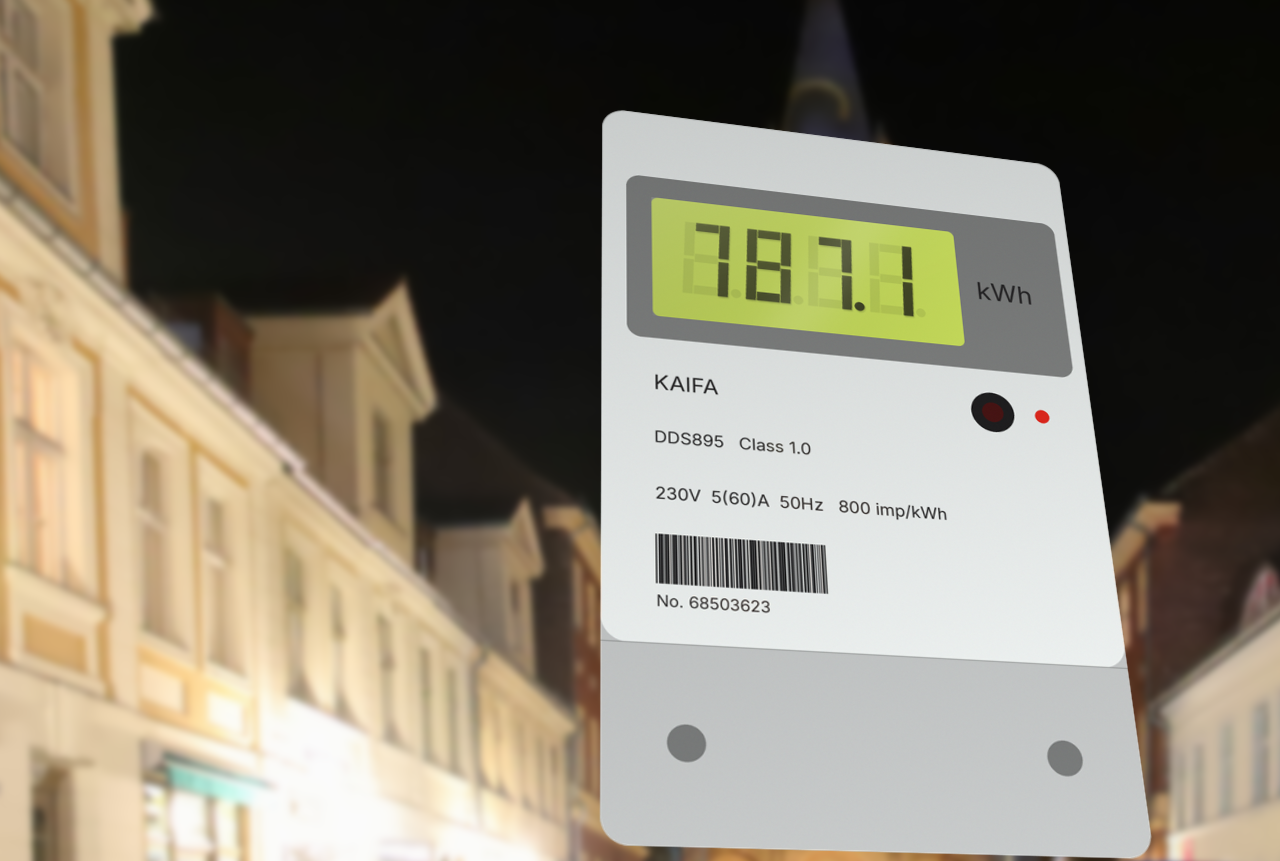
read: 787.1 kWh
